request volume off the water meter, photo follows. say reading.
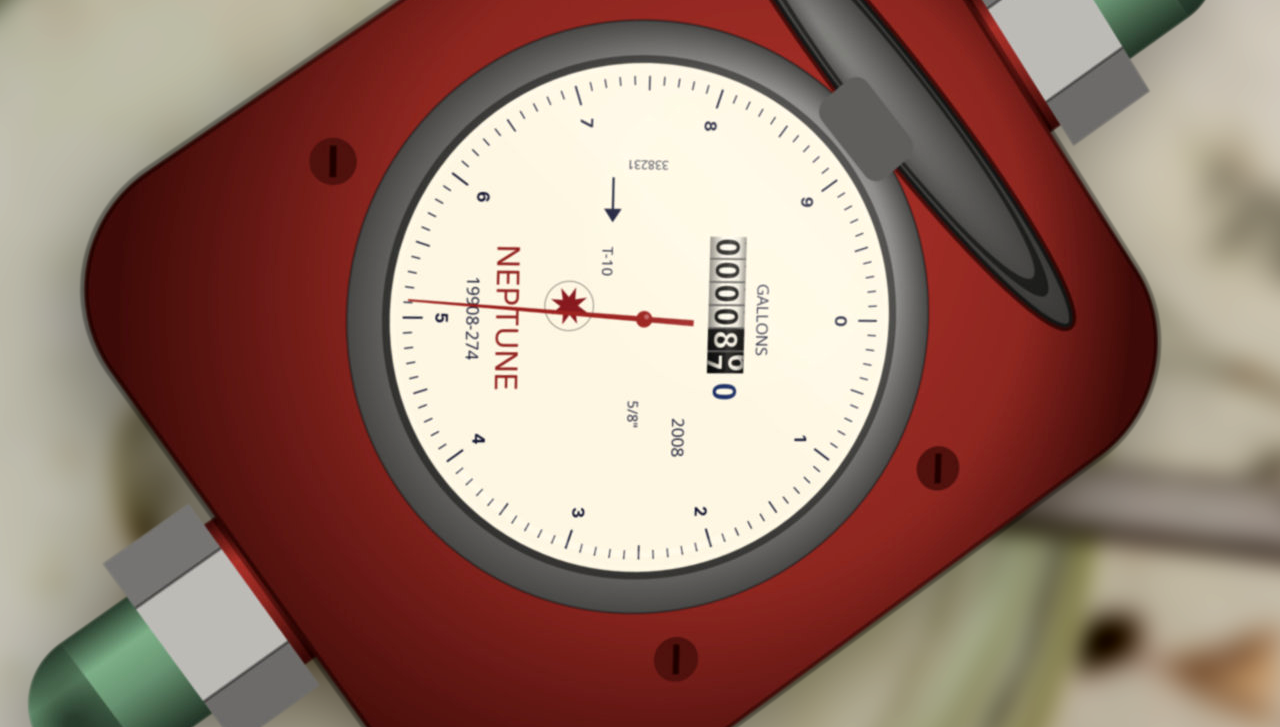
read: 865.1 gal
